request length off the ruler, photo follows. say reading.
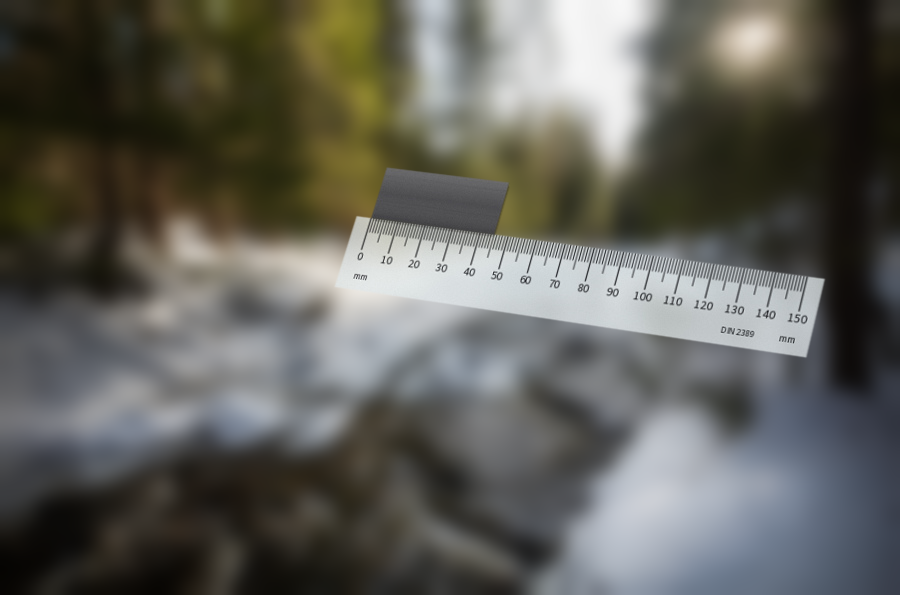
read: 45 mm
